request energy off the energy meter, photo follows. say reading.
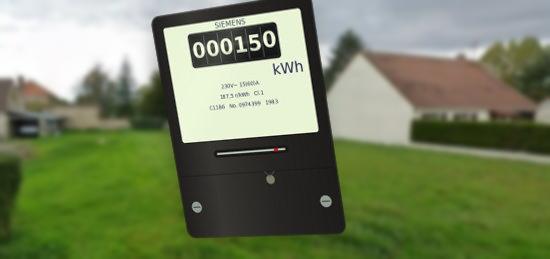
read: 150 kWh
